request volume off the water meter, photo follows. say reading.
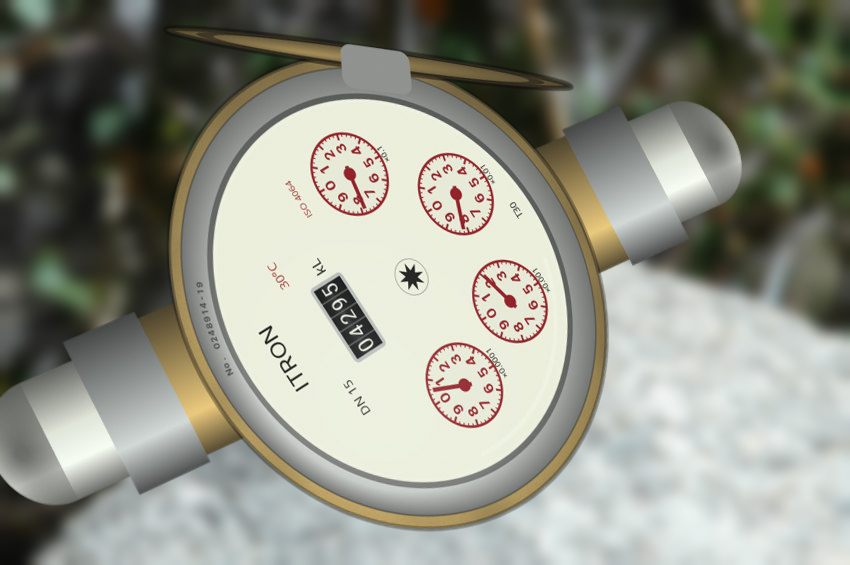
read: 4295.7820 kL
